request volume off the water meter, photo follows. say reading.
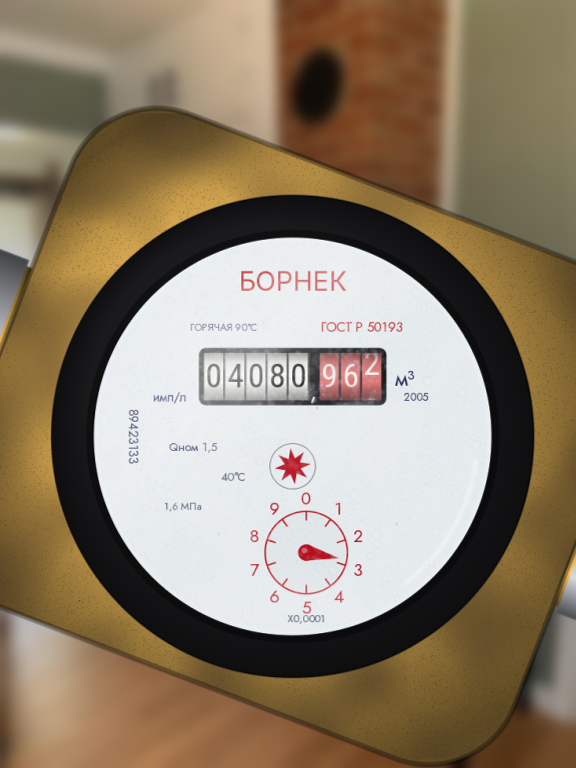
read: 4080.9622 m³
